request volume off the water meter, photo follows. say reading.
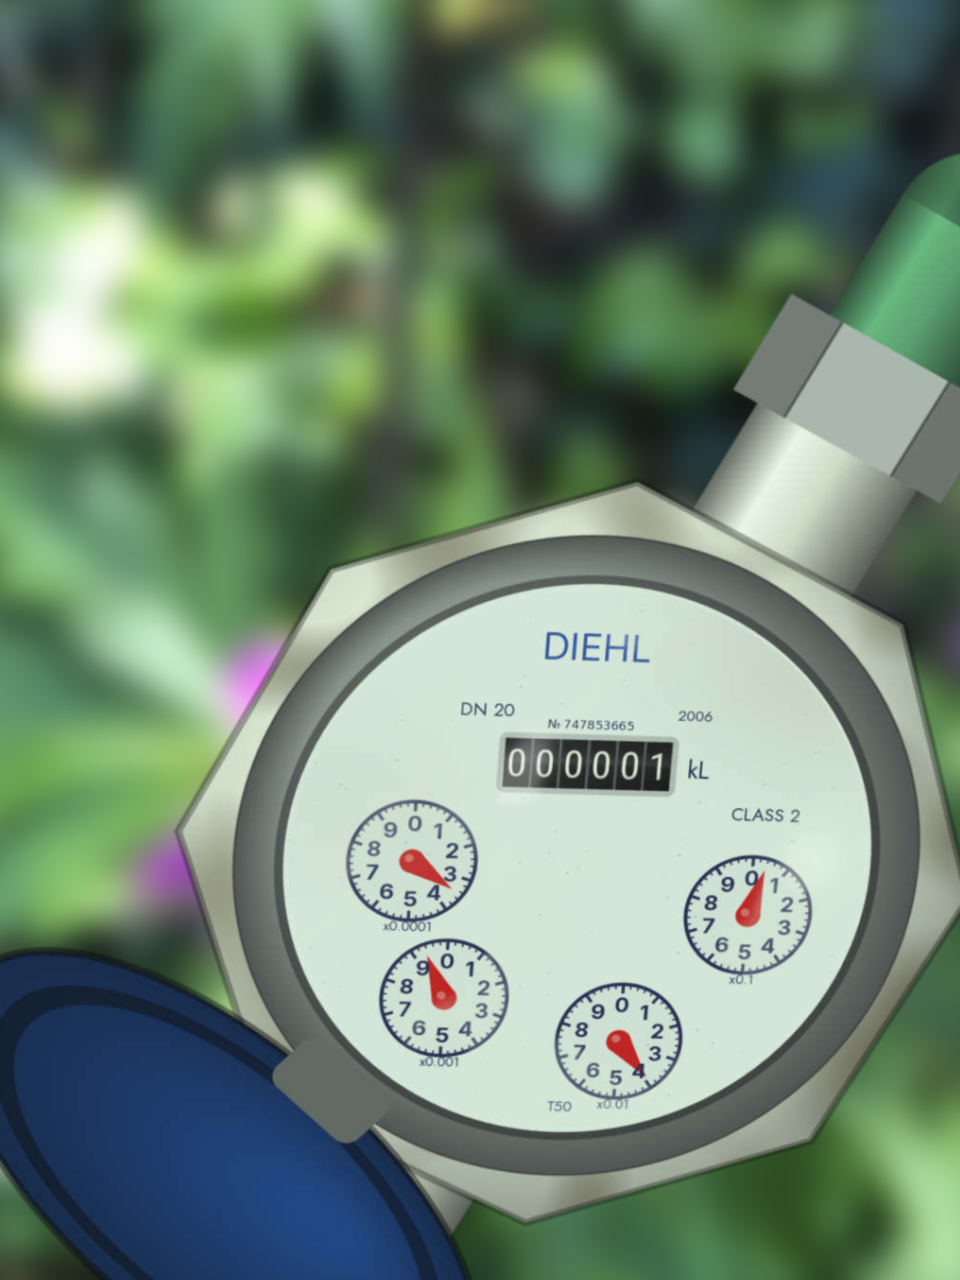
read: 1.0393 kL
